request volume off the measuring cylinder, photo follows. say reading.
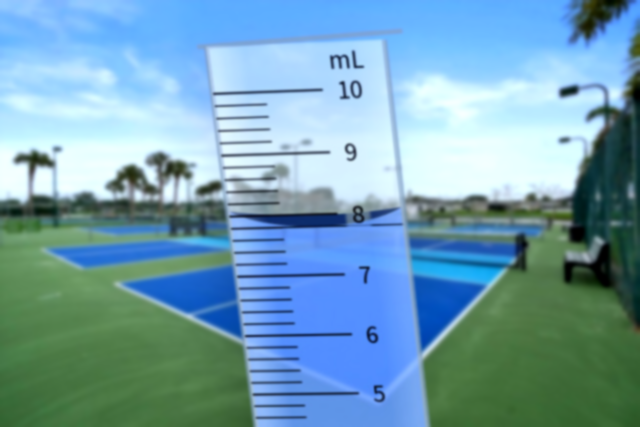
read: 7.8 mL
